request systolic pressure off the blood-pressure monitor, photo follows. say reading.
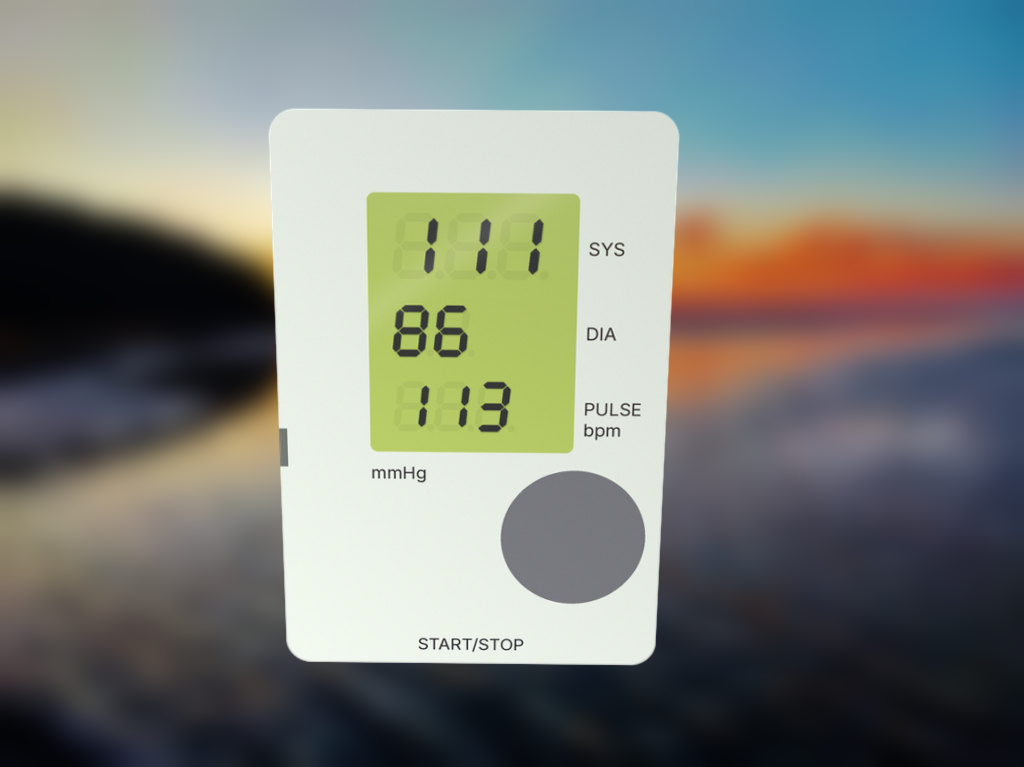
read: 111 mmHg
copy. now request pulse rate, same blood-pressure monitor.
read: 113 bpm
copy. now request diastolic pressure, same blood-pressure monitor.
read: 86 mmHg
